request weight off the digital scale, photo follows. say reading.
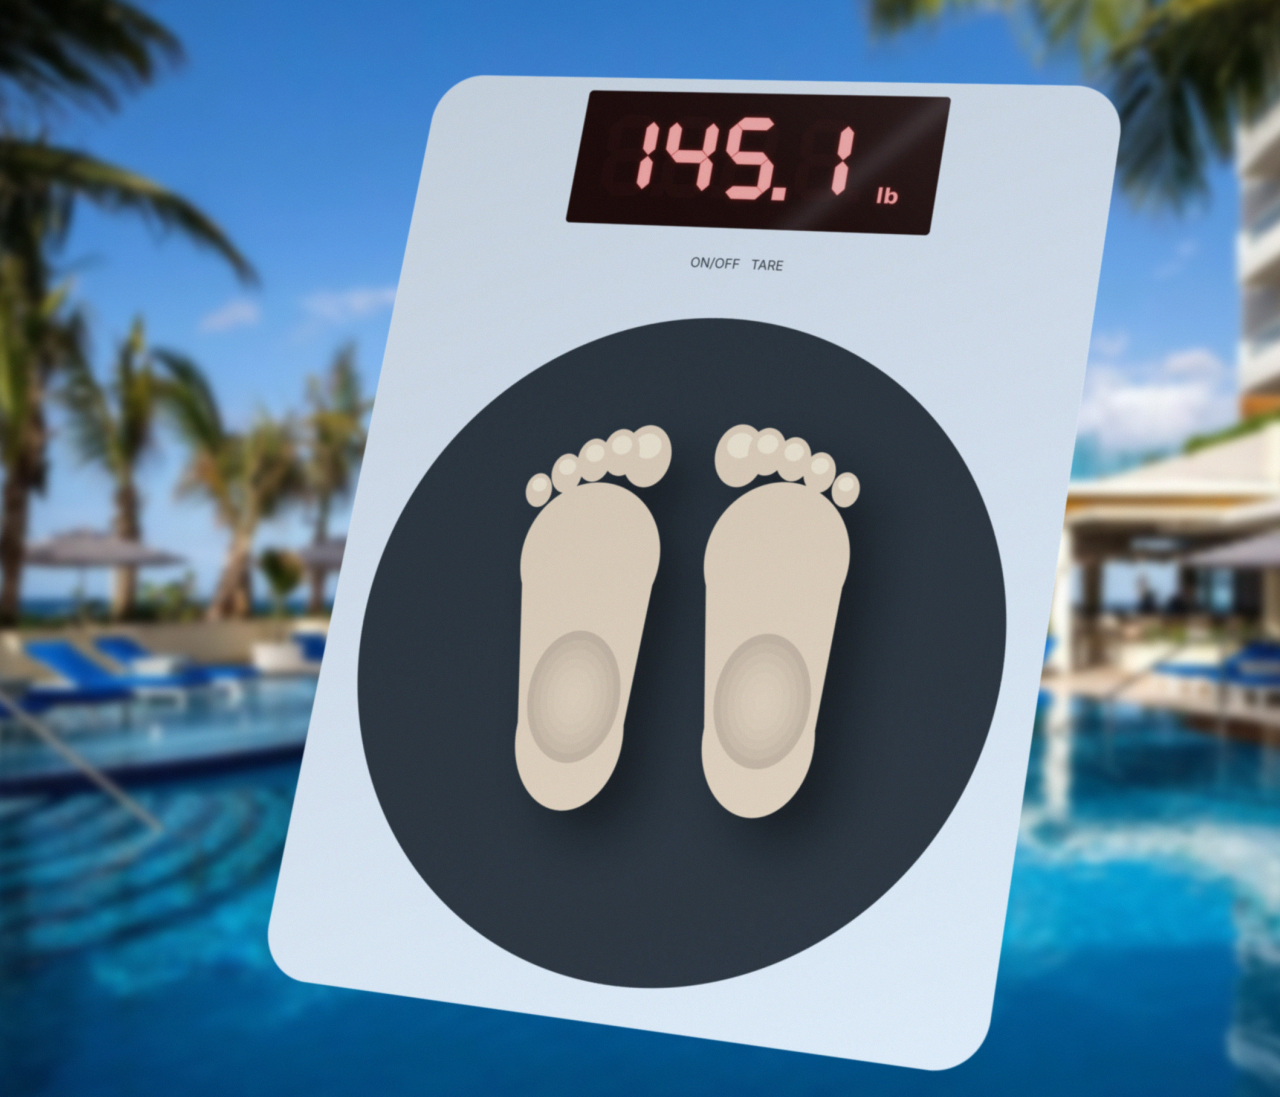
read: 145.1 lb
